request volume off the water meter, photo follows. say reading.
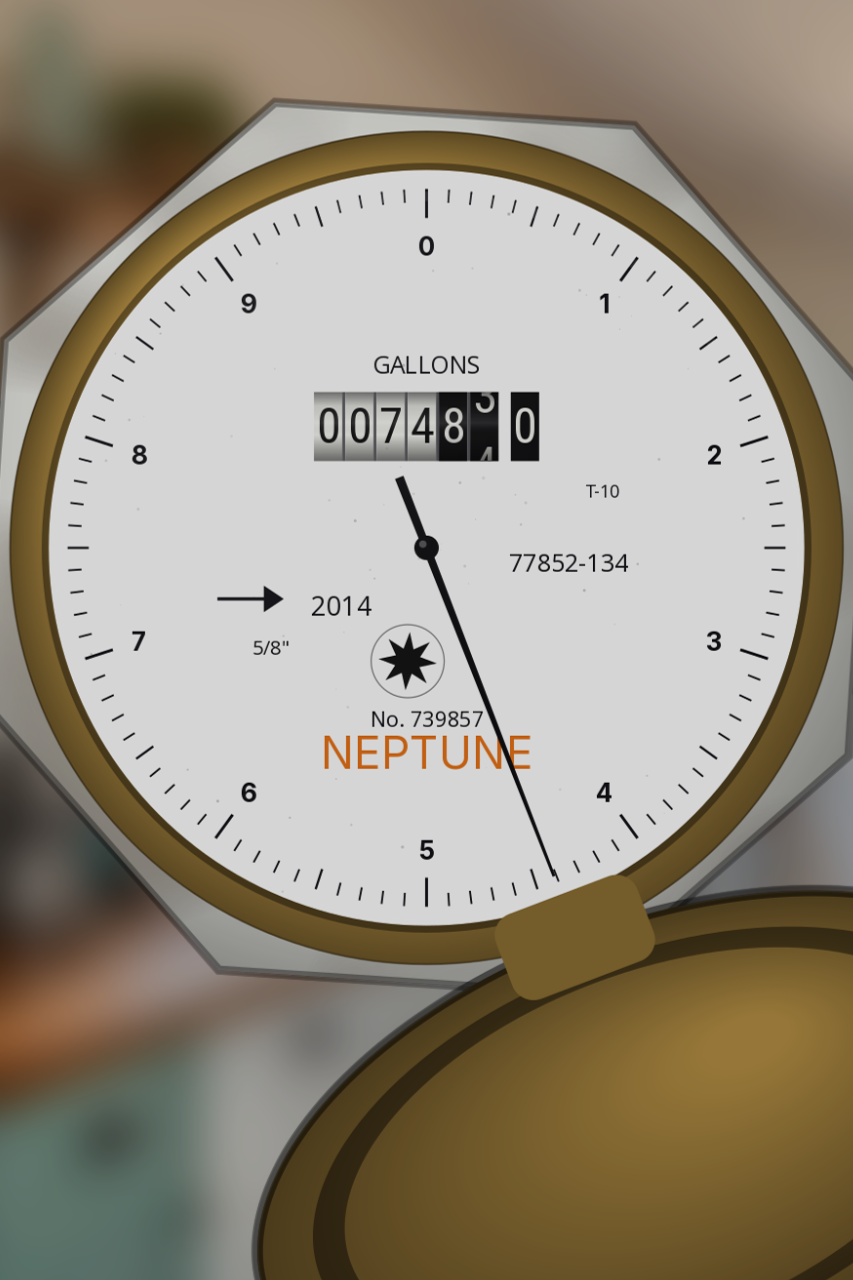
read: 74834.4 gal
